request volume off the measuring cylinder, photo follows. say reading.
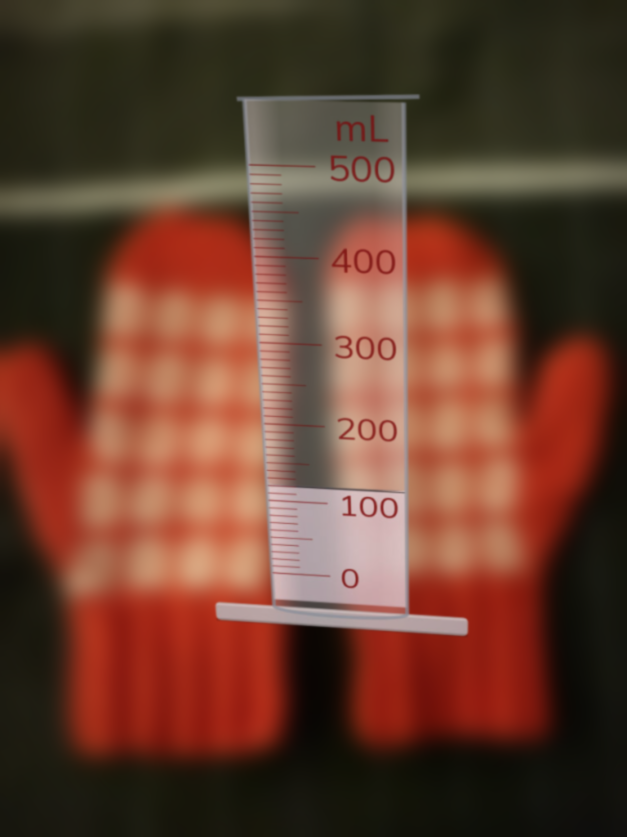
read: 120 mL
